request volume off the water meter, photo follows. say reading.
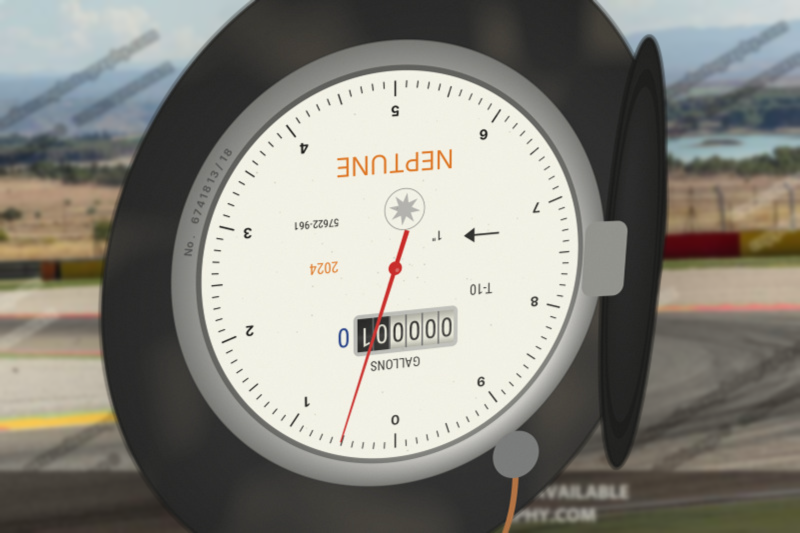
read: 10.5 gal
